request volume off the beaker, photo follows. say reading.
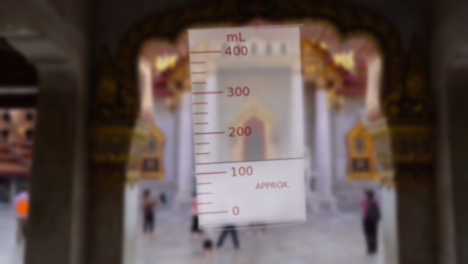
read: 125 mL
